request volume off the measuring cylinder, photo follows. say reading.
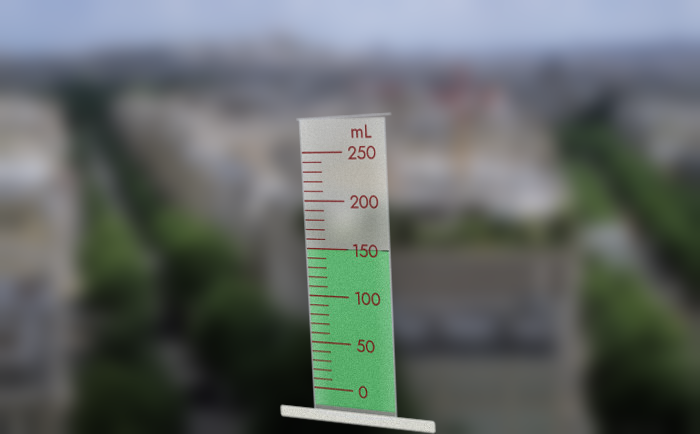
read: 150 mL
